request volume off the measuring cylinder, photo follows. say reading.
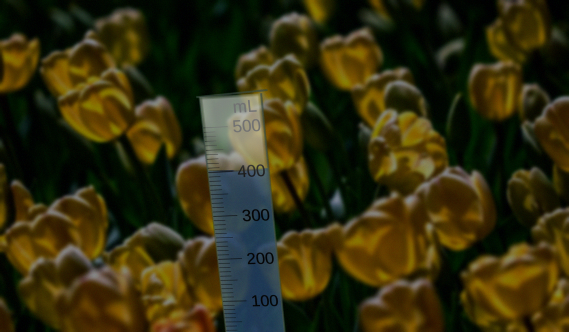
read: 400 mL
